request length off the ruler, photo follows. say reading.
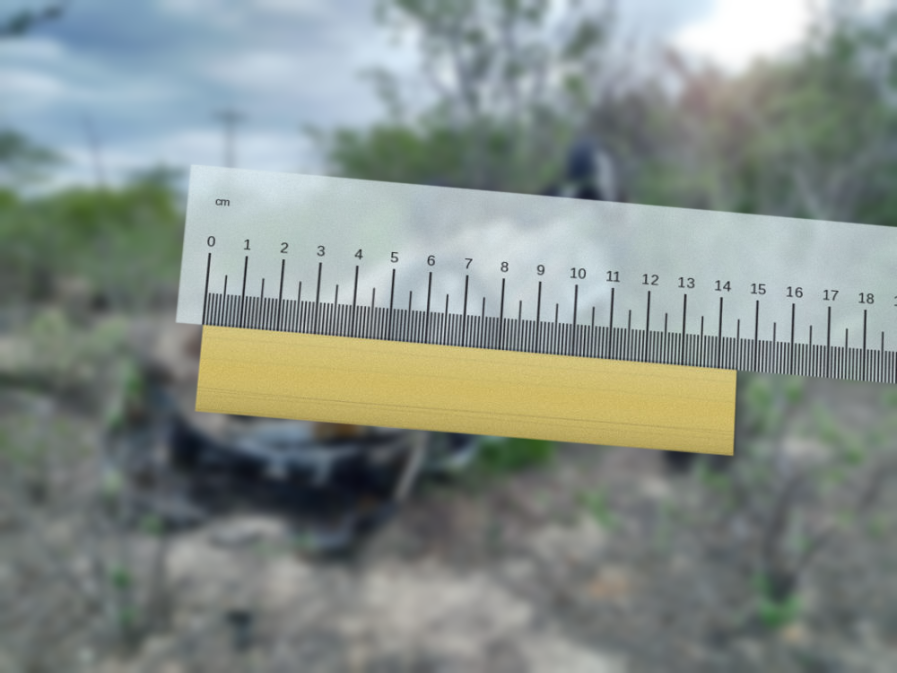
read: 14.5 cm
